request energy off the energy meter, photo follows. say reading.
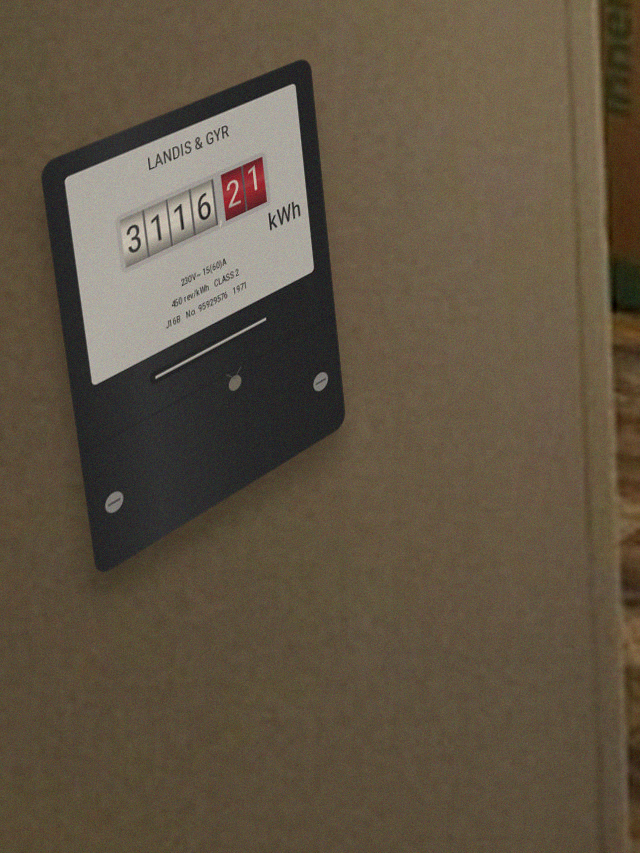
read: 3116.21 kWh
